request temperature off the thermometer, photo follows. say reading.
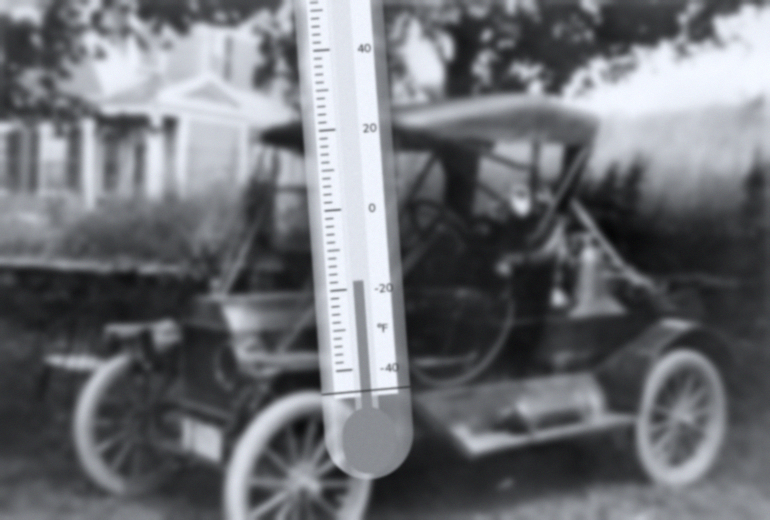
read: -18 °F
